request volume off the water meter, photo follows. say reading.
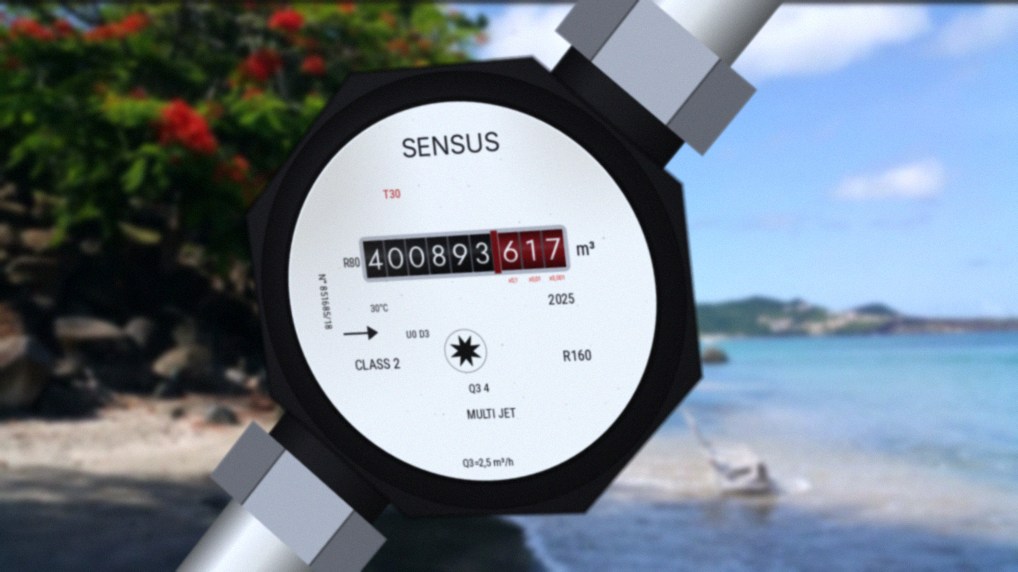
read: 400893.617 m³
